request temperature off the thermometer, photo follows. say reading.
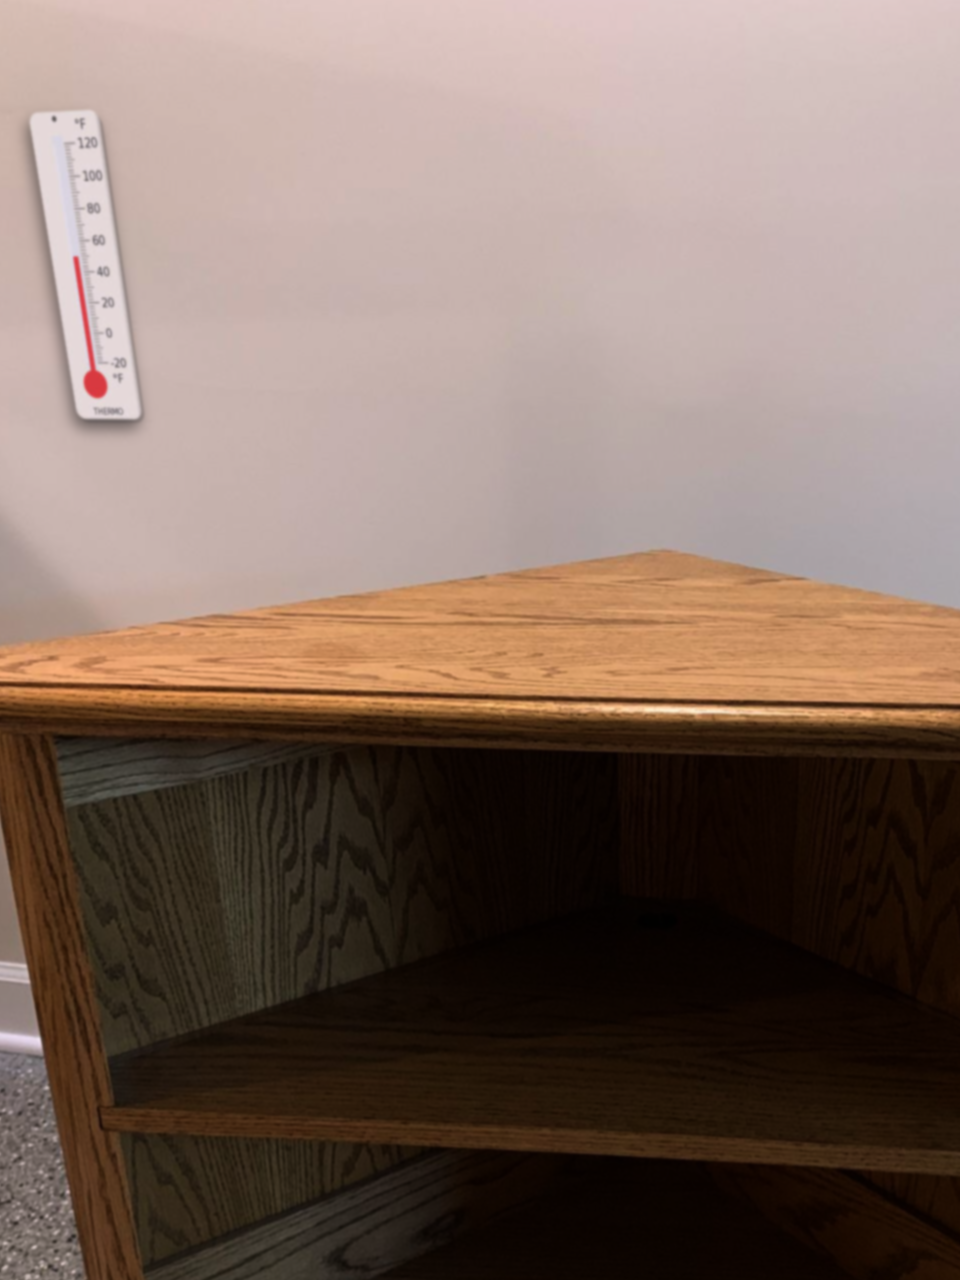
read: 50 °F
